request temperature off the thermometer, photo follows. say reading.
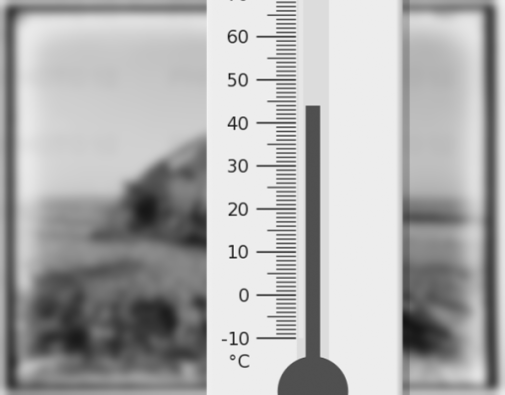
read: 44 °C
